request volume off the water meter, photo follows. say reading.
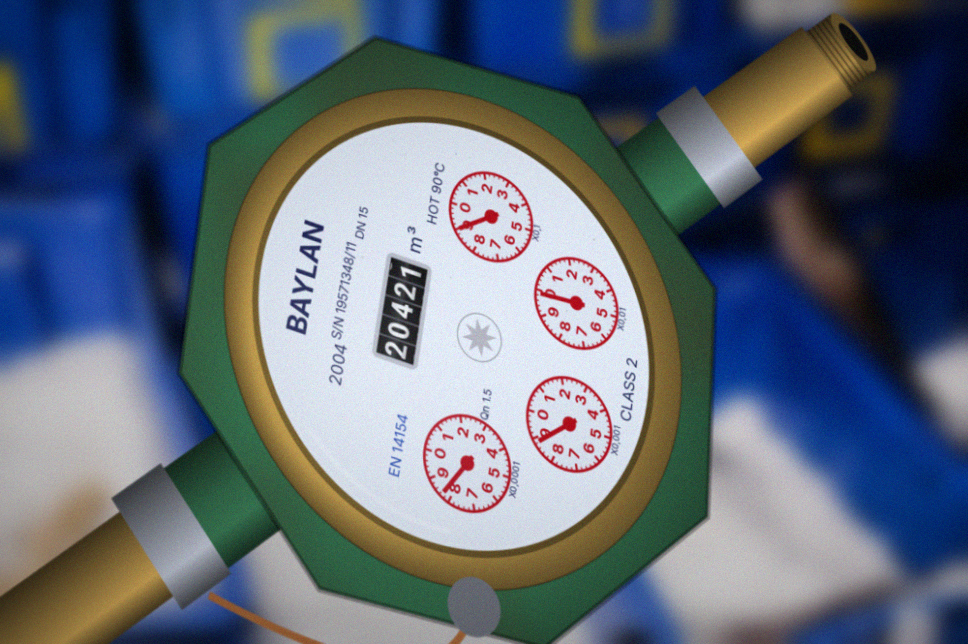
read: 20420.8988 m³
